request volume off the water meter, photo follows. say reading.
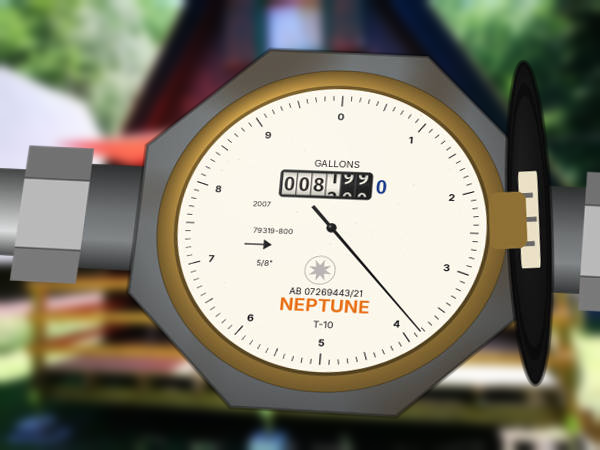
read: 81993.8 gal
